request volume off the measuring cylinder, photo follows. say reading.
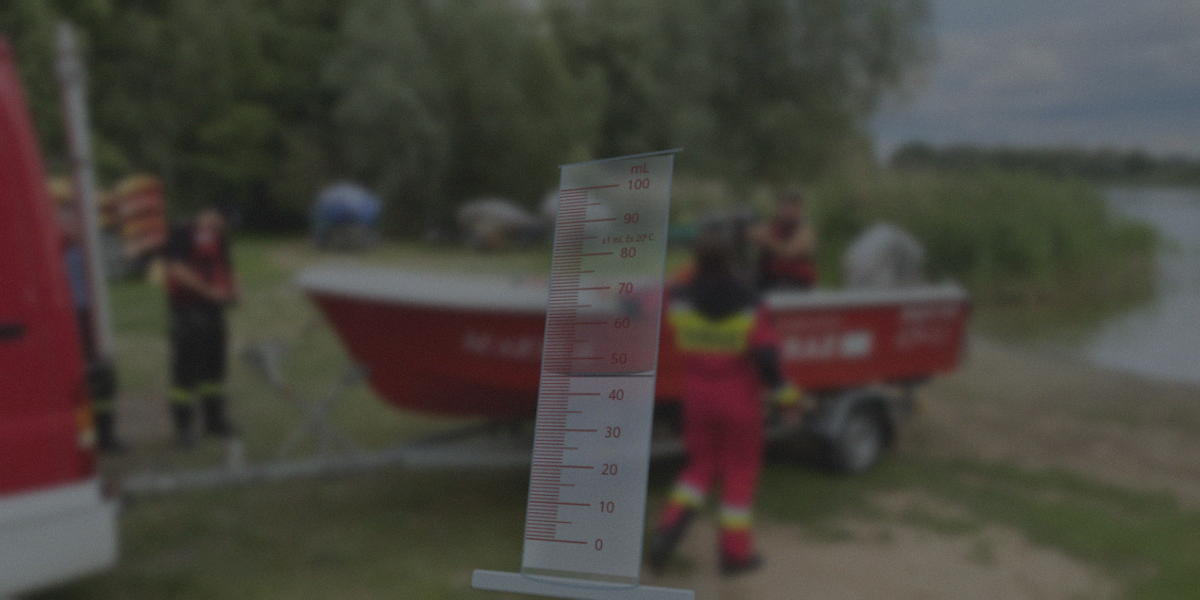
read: 45 mL
